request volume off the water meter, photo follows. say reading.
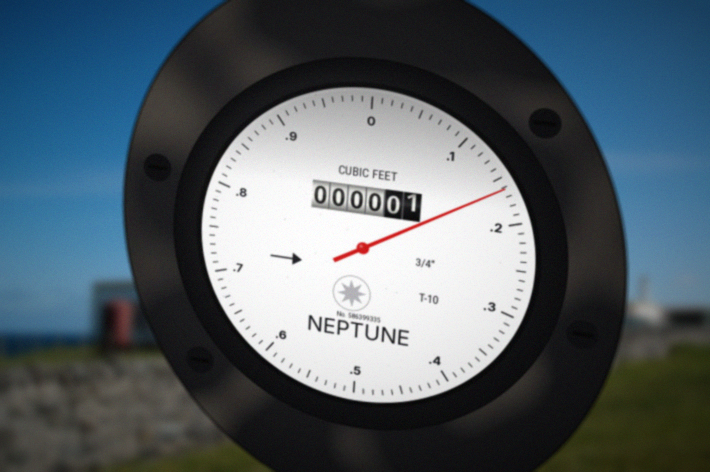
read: 1.16 ft³
